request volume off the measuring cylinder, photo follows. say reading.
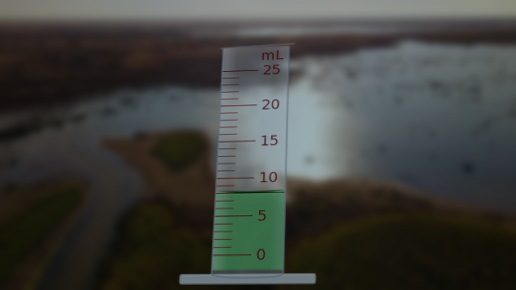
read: 8 mL
